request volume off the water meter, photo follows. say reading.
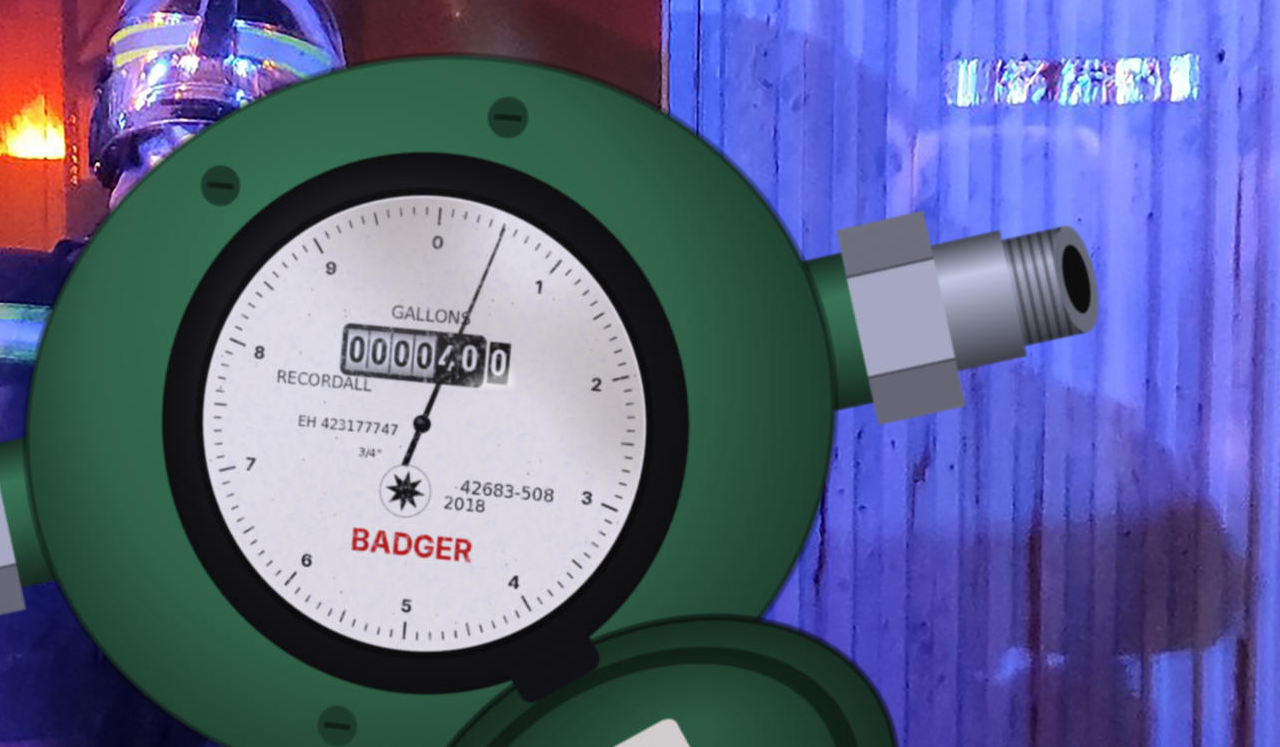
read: 400.5 gal
